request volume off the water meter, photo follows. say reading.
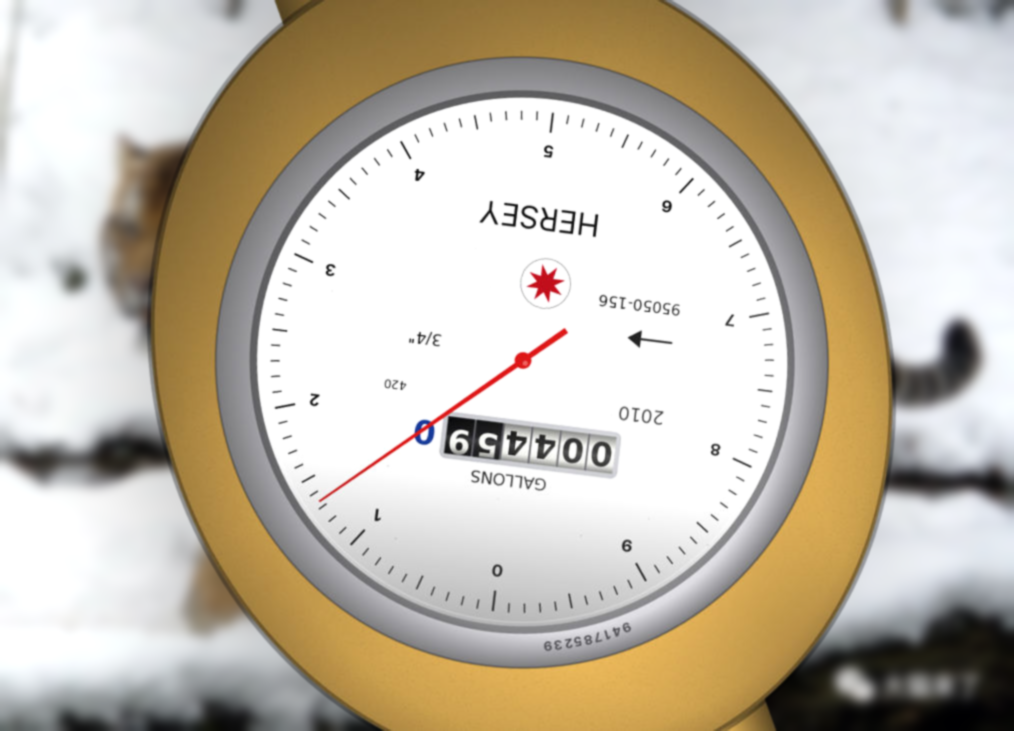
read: 44591.3 gal
